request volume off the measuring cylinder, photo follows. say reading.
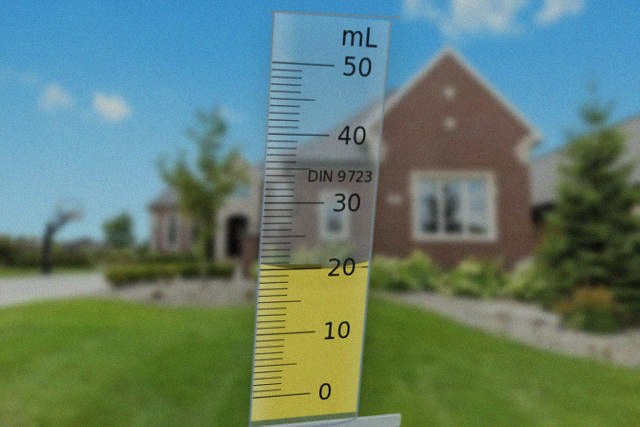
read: 20 mL
